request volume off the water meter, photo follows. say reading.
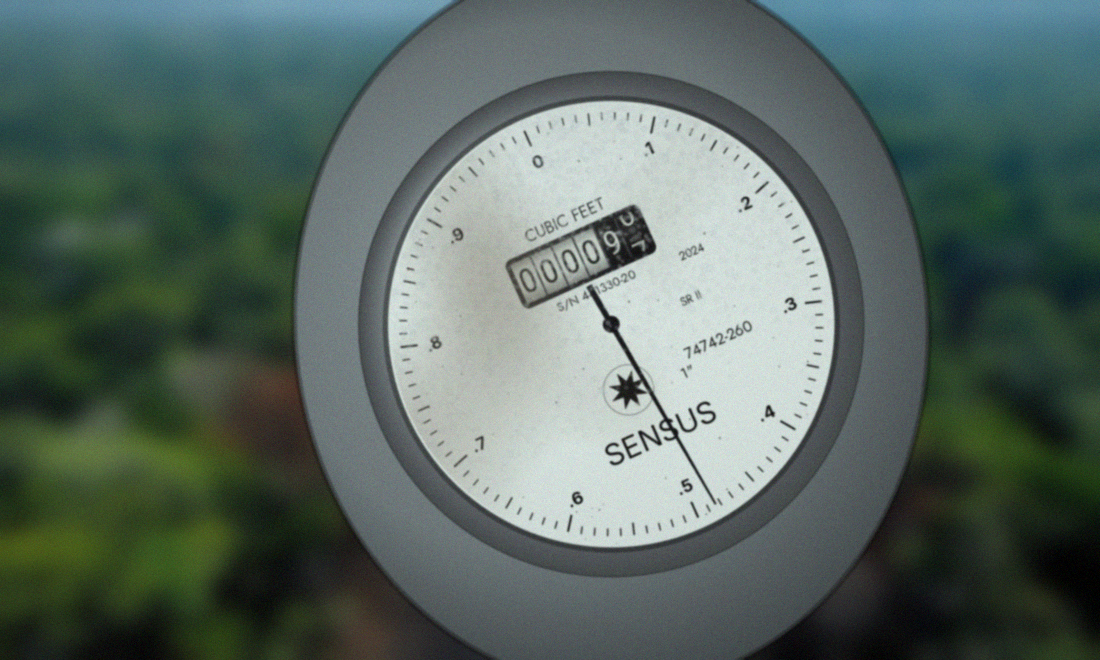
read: 96.48 ft³
